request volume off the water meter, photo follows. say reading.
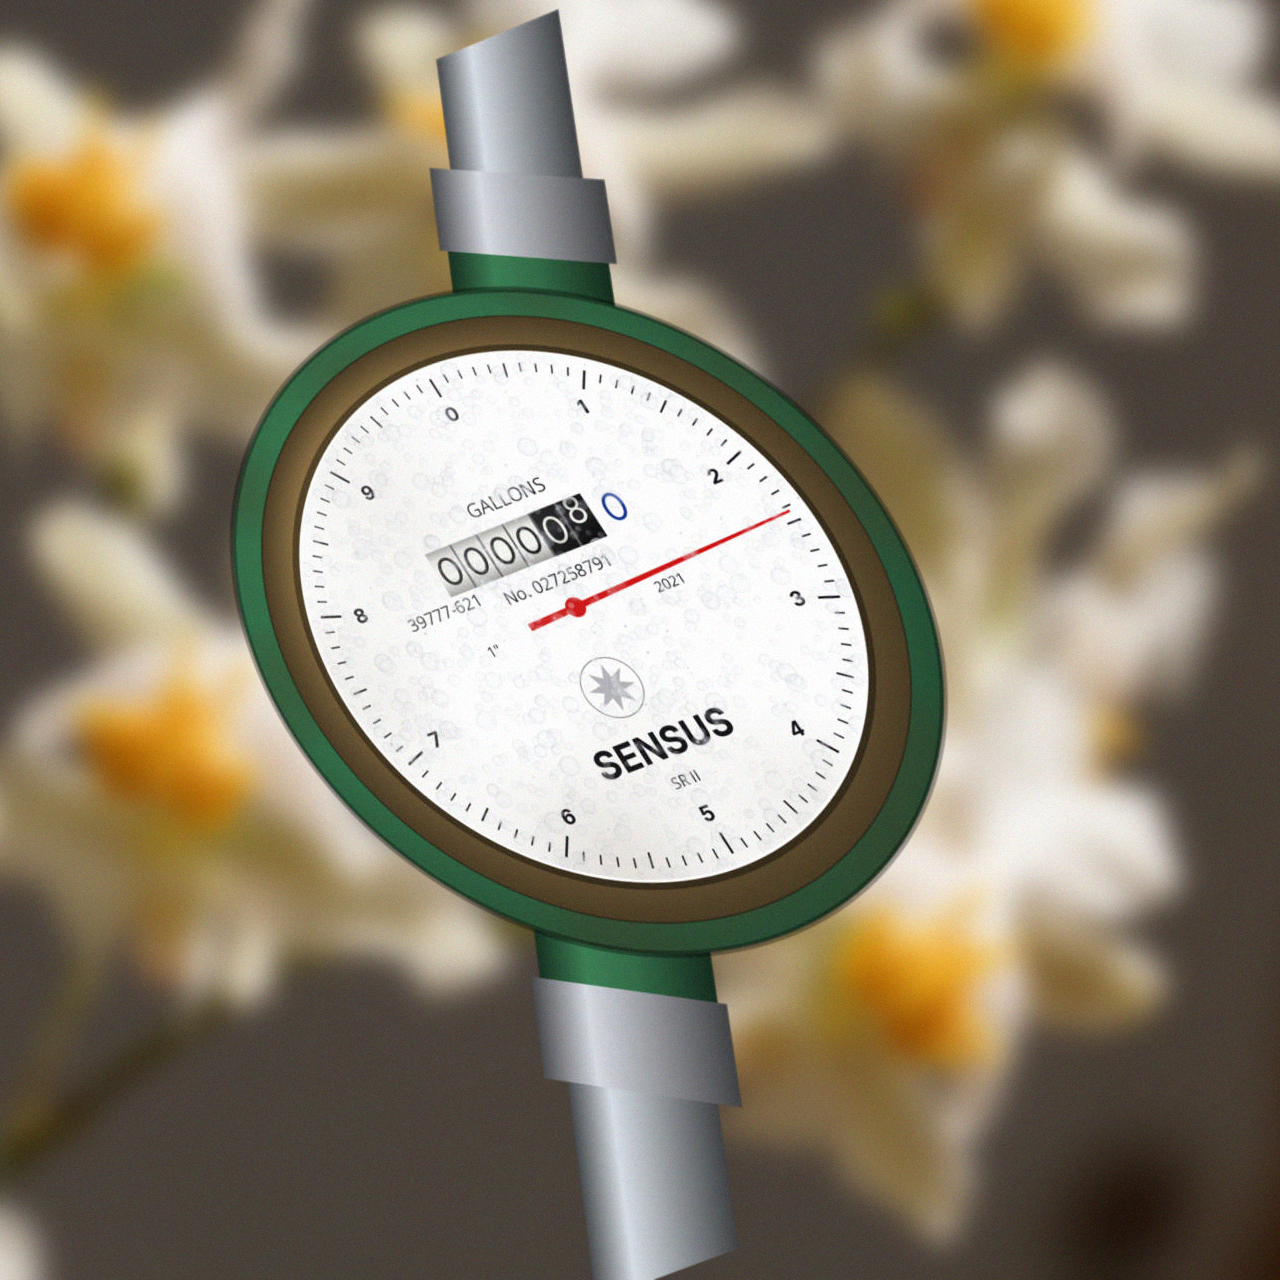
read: 82.4 gal
